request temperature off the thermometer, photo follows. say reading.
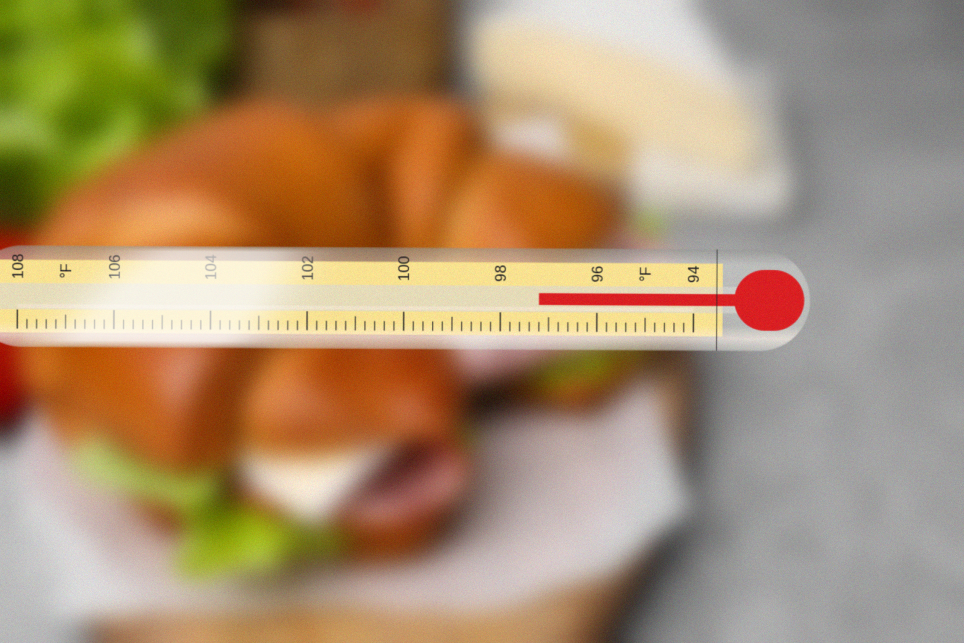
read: 97.2 °F
